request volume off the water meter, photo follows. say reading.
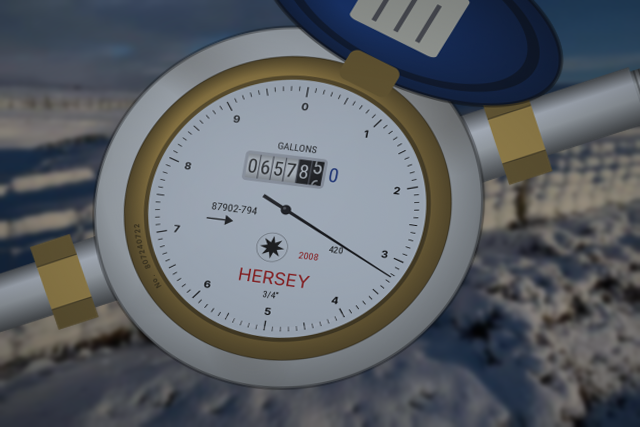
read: 657853.2 gal
